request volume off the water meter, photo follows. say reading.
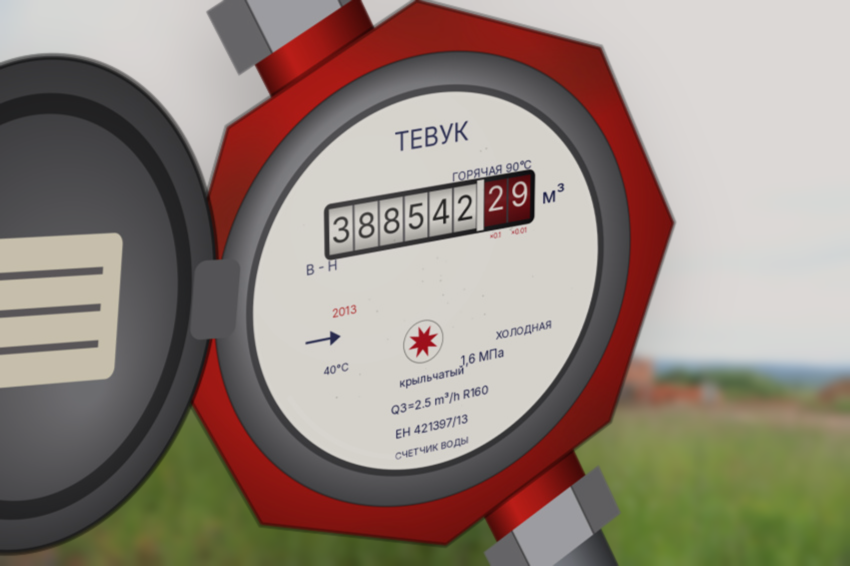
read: 388542.29 m³
